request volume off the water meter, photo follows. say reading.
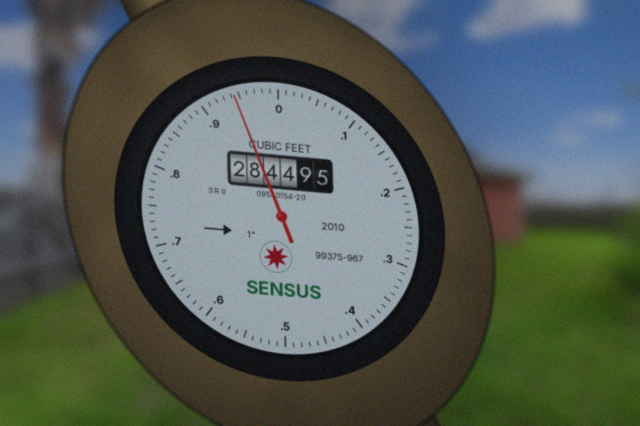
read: 284494.94 ft³
